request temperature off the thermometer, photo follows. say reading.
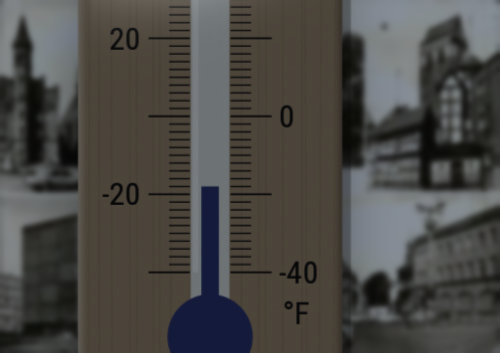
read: -18 °F
